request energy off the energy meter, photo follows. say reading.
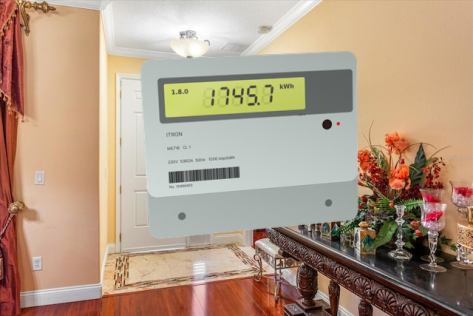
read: 1745.7 kWh
